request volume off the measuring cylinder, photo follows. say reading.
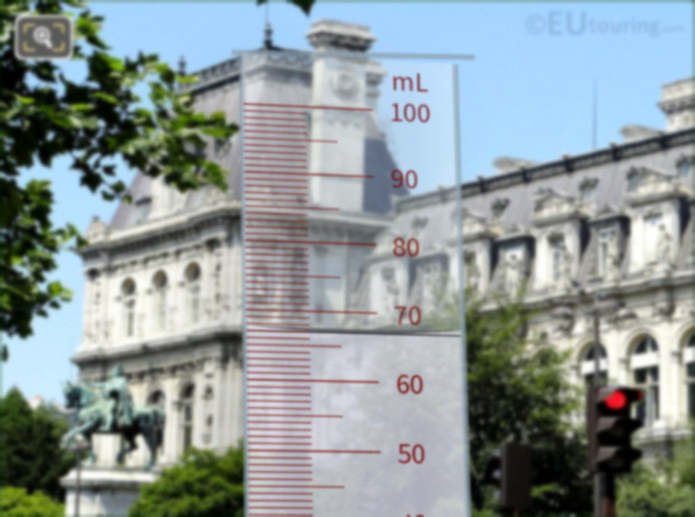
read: 67 mL
